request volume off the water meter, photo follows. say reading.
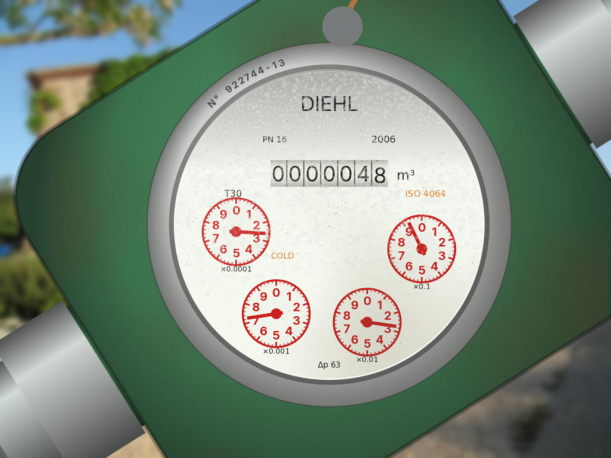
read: 47.9272 m³
